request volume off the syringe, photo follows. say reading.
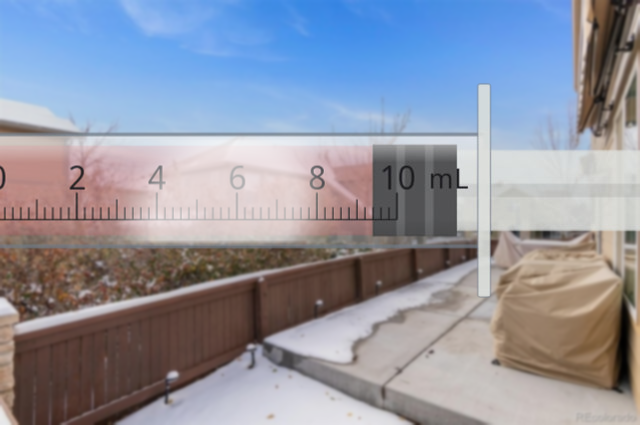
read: 9.4 mL
